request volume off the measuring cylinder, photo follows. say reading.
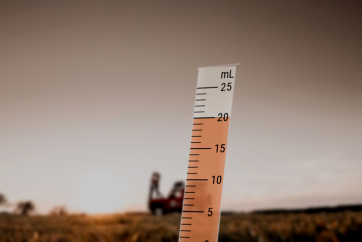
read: 20 mL
